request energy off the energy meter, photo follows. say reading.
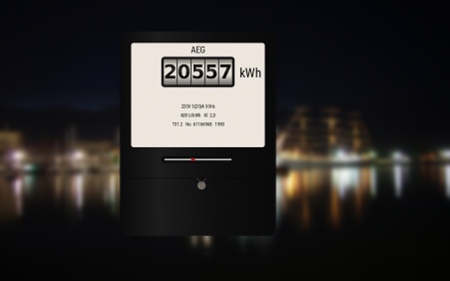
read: 20557 kWh
